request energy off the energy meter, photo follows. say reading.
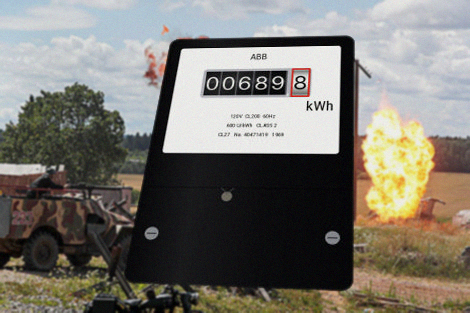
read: 689.8 kWh
